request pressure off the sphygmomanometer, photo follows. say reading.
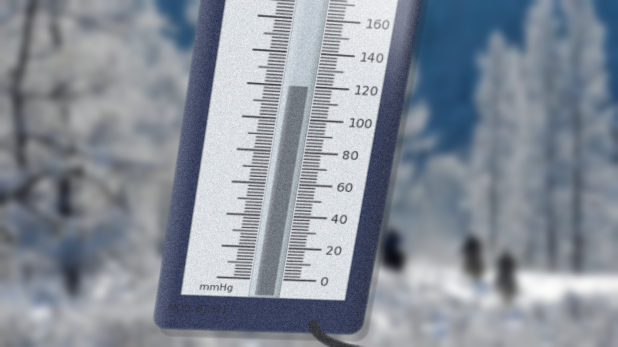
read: 120 mmHg
